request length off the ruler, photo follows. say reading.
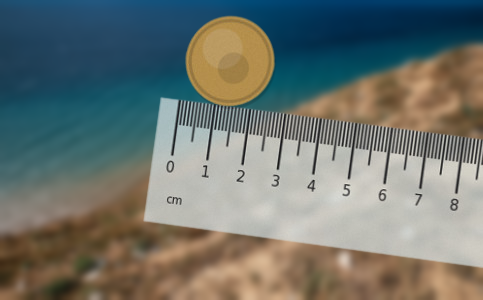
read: 2.5 cm
